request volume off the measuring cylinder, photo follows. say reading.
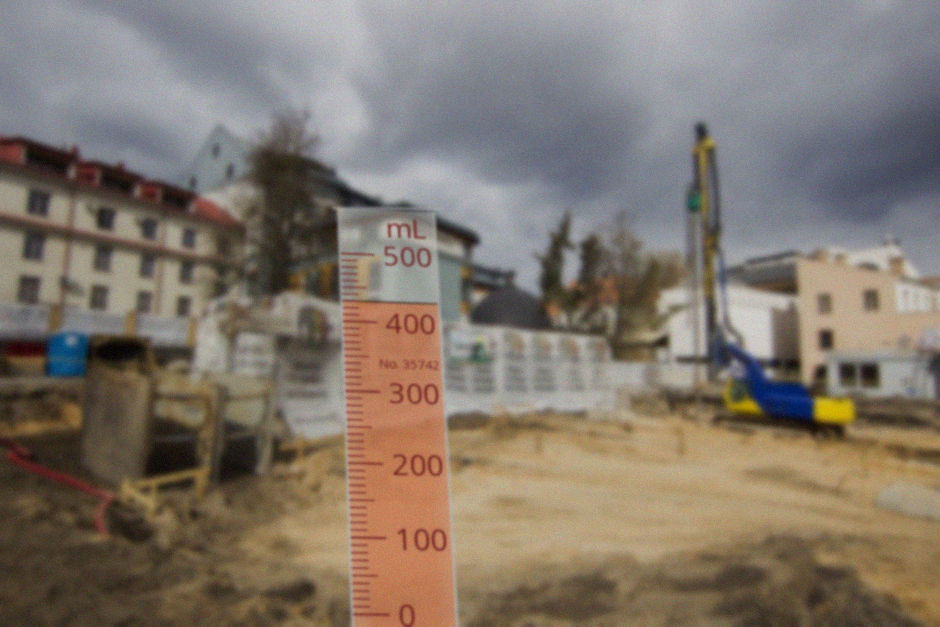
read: 430 mL
